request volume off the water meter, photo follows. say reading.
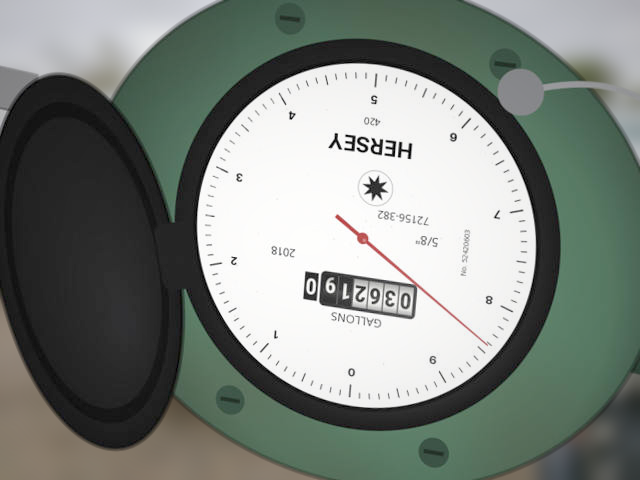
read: 362188.4 gal
